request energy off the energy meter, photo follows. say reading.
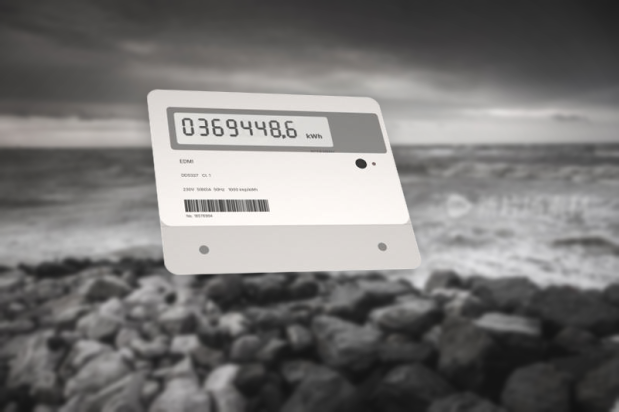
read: 369448.6 kWh
